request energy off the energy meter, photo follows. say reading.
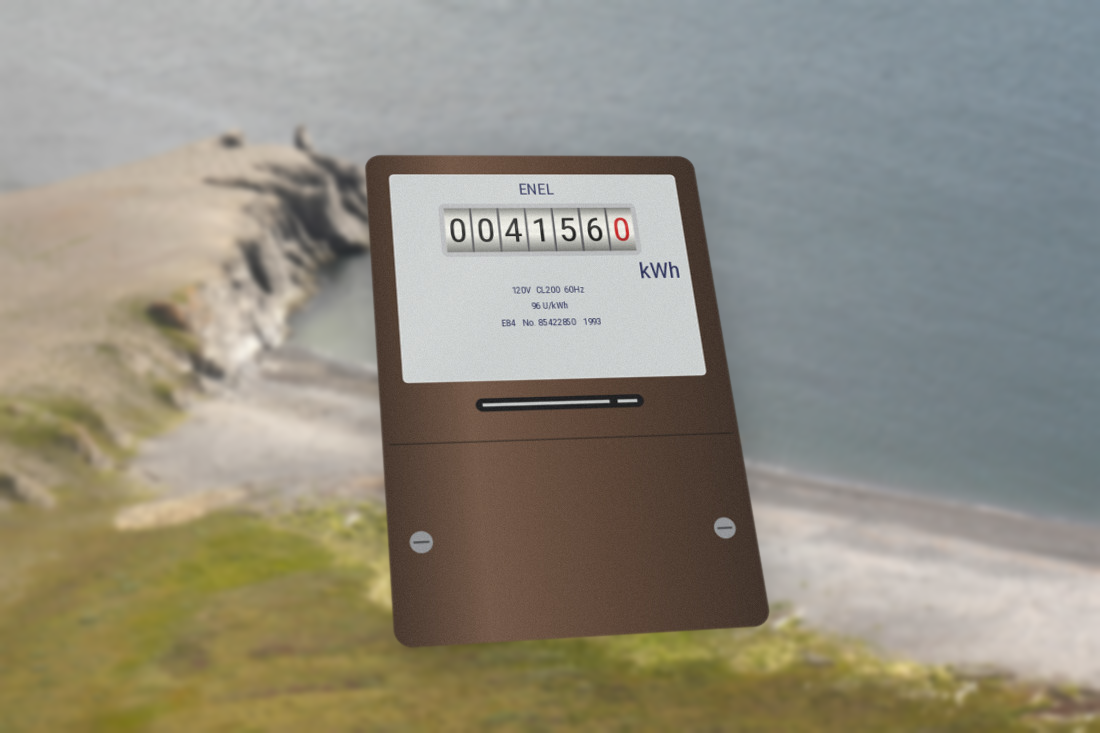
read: 4156.0 kWh
